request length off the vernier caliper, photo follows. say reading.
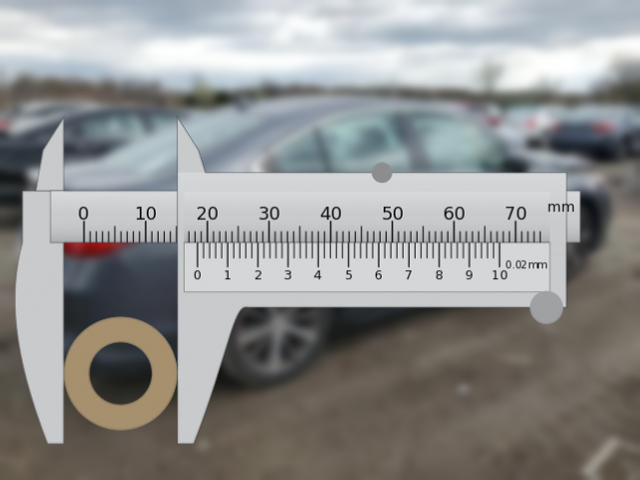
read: 18.4 mm
